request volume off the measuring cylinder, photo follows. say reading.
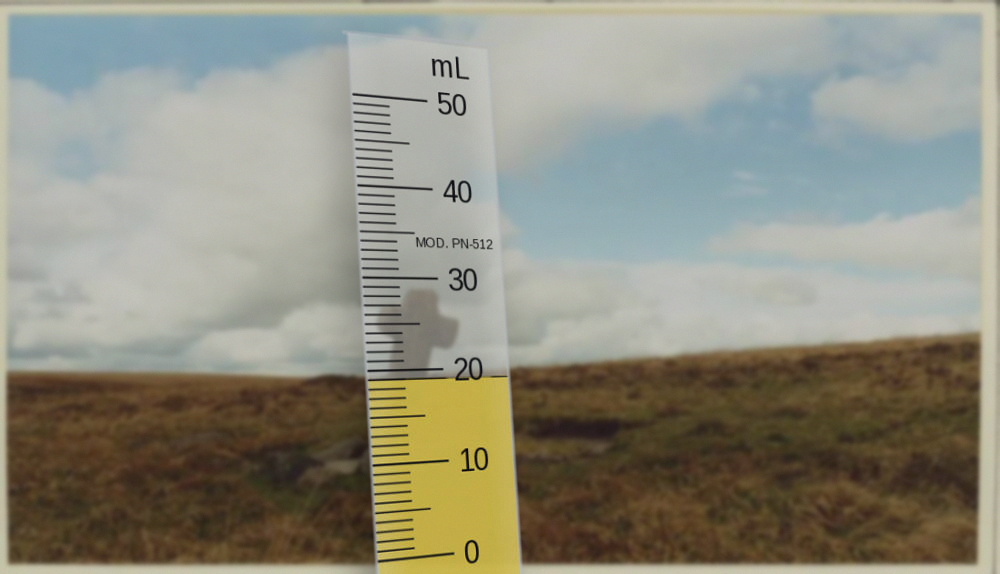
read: 19 mL
